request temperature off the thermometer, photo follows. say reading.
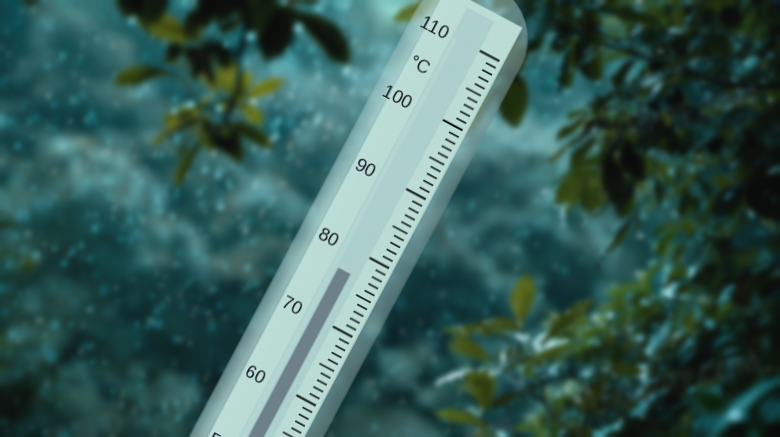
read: 77 °C
